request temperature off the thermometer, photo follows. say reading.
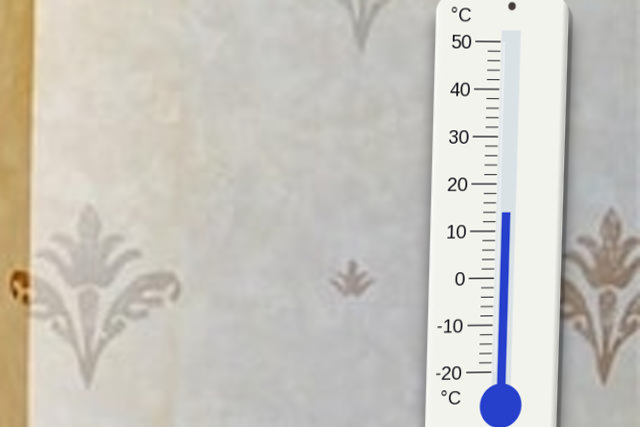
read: 14 °C
